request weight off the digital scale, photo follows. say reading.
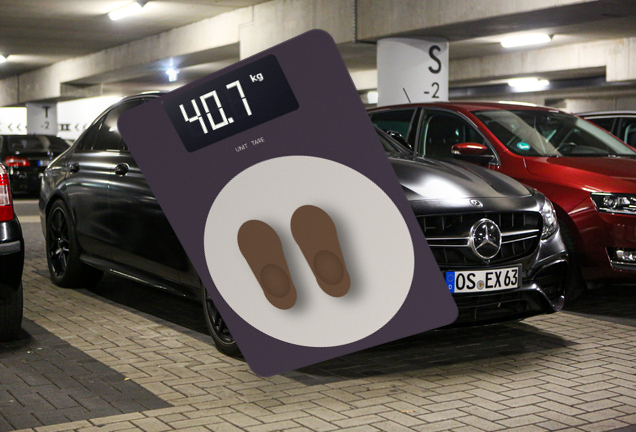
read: 40.7 kg
